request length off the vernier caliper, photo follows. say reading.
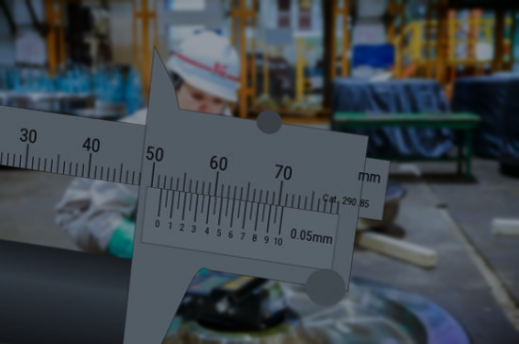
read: 51.6 mm
